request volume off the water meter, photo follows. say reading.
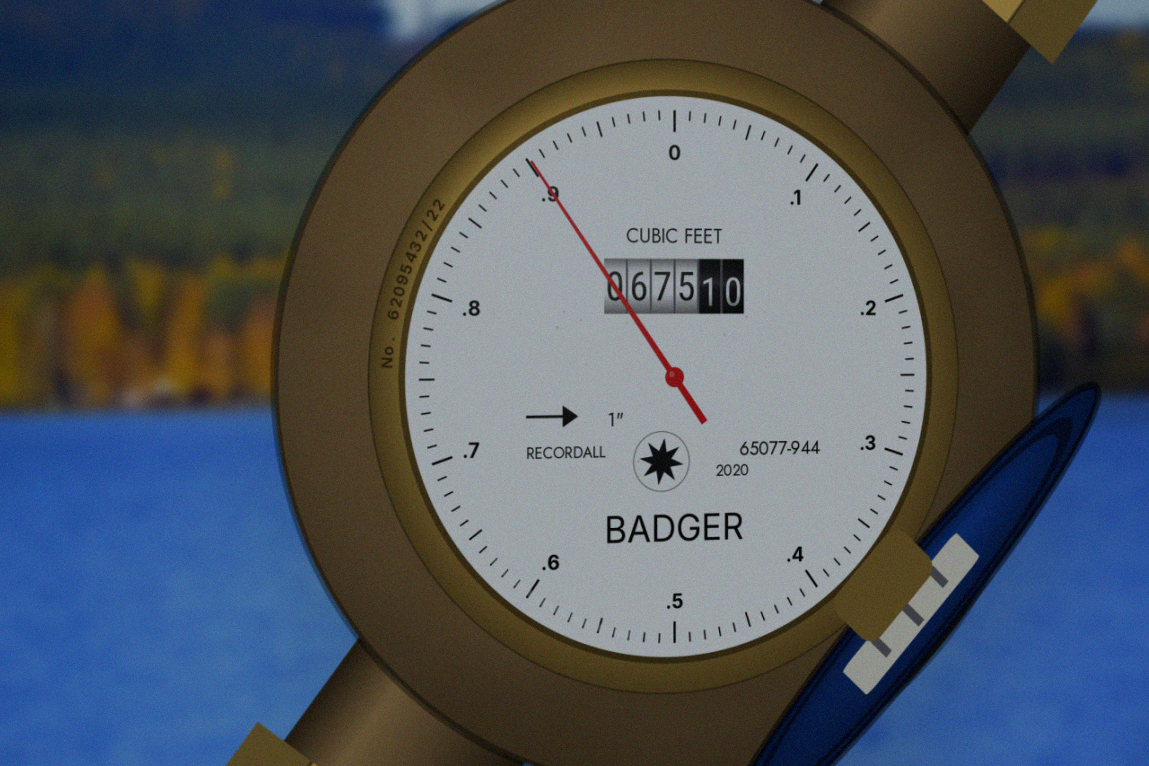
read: 67509.90 ft³
